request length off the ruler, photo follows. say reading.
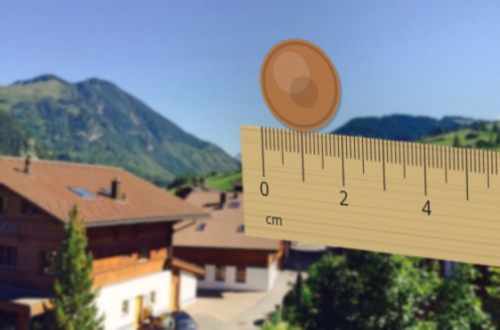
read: 2 cm
